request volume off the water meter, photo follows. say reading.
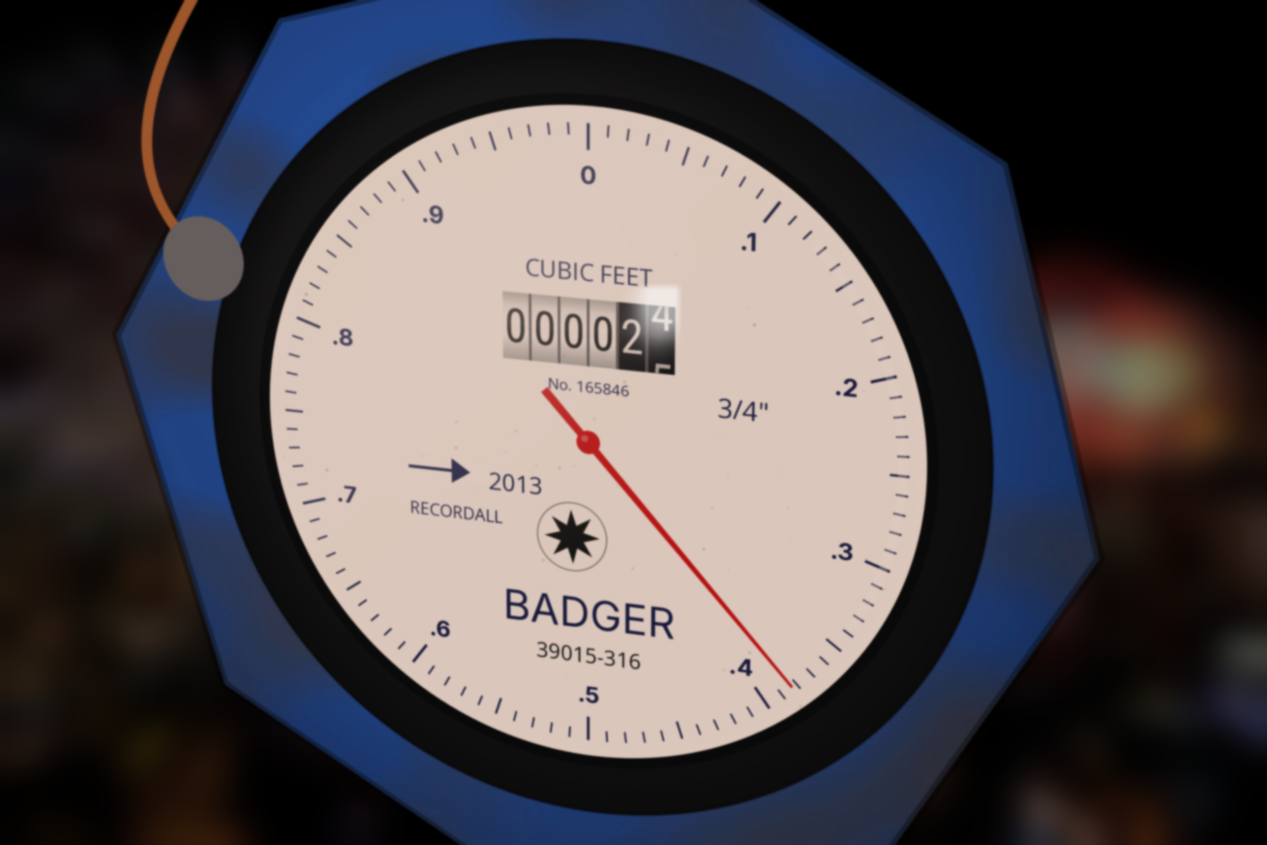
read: 24.38 ft³
